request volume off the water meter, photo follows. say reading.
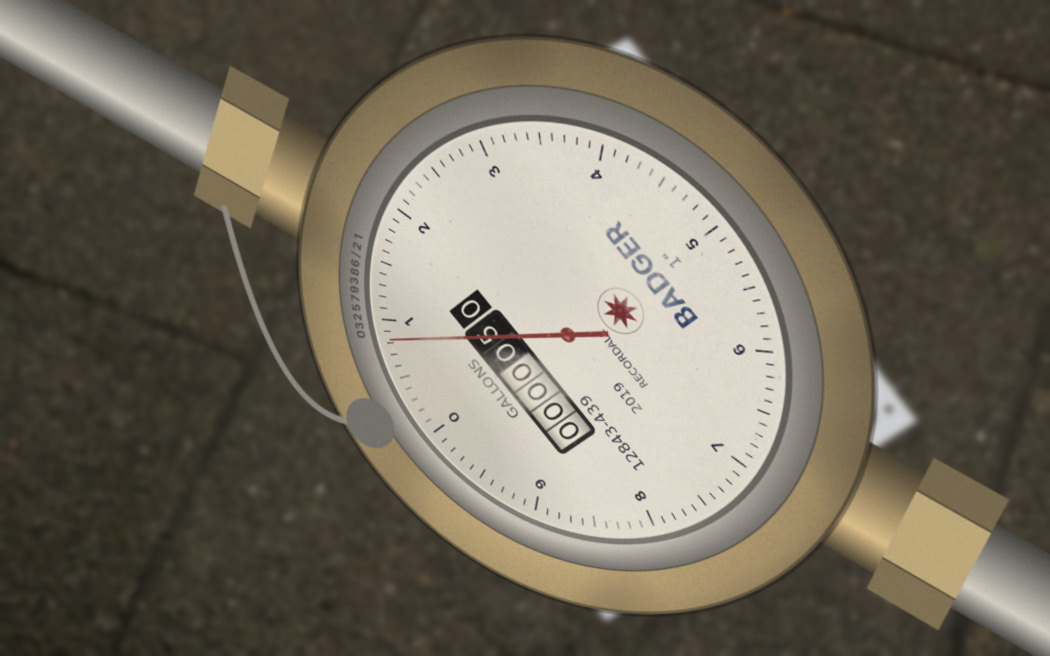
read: 50.8 gal
